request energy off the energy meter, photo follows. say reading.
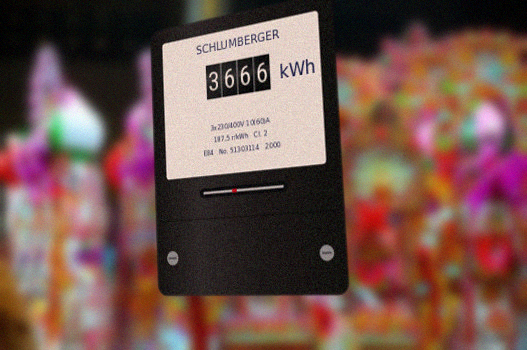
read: 3666 kWh
